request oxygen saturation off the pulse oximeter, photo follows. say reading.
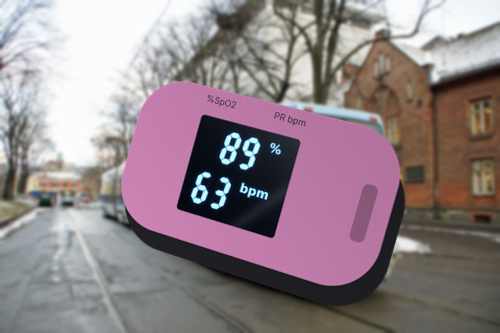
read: 89 %
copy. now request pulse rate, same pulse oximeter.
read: 63 bpm
